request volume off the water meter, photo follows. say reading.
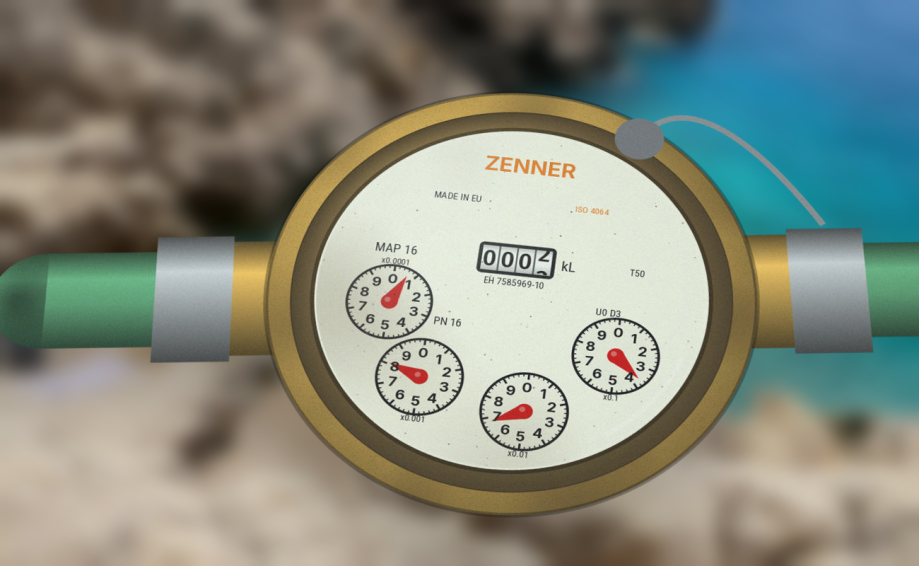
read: 2.3680 kL
